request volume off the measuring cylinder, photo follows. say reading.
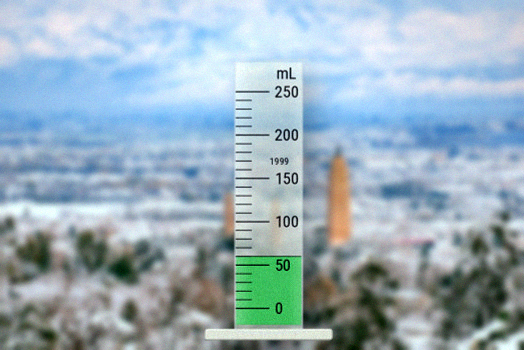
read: 60 mL
